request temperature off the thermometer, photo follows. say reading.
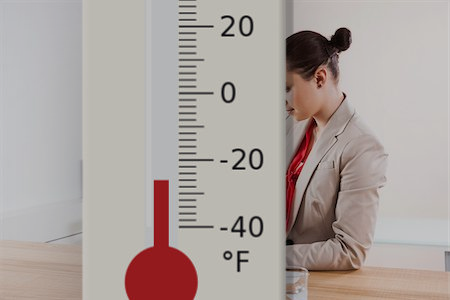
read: -26 °F
